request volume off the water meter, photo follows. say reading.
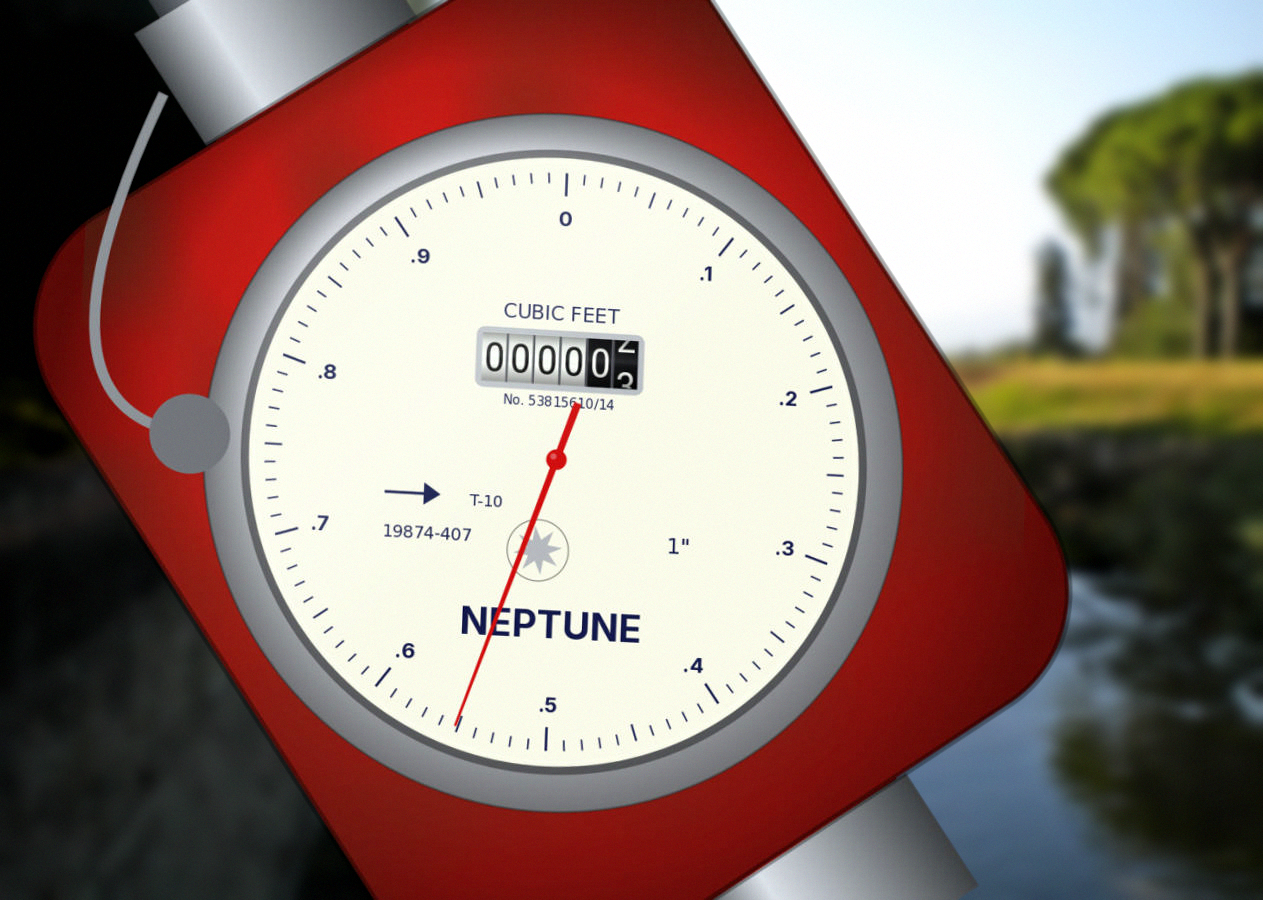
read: 2.55 ft³
